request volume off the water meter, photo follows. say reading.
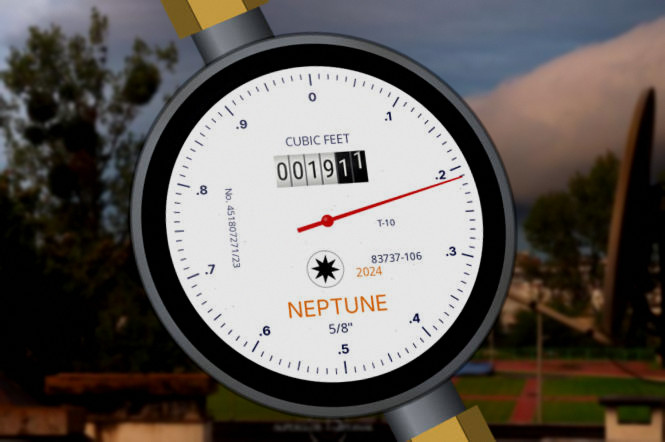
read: 1911.21 ft³
